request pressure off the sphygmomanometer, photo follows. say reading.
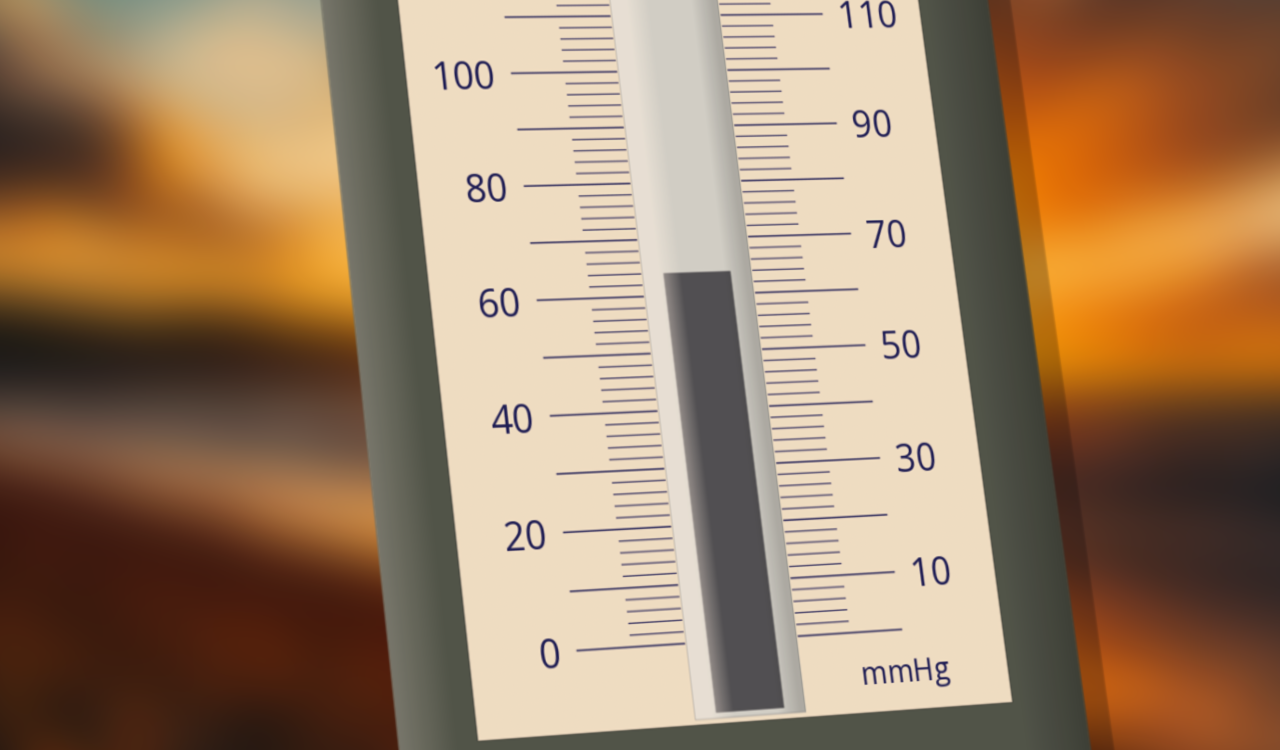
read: 64 mmHg
